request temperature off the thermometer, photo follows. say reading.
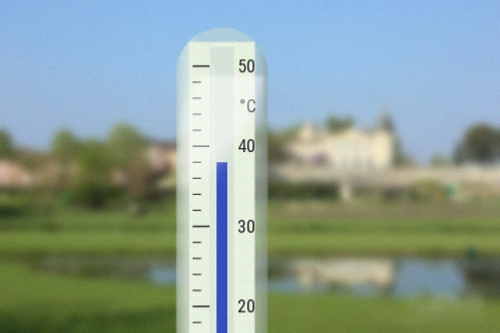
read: 38 °C
